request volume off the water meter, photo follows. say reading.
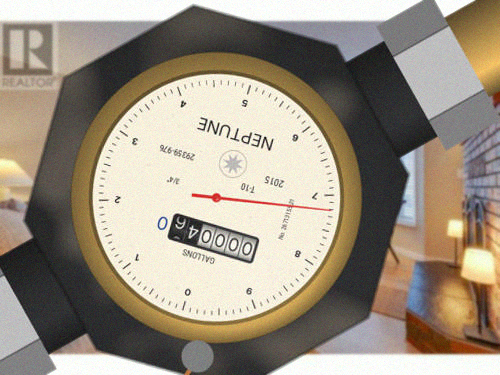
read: 457.2 gal
